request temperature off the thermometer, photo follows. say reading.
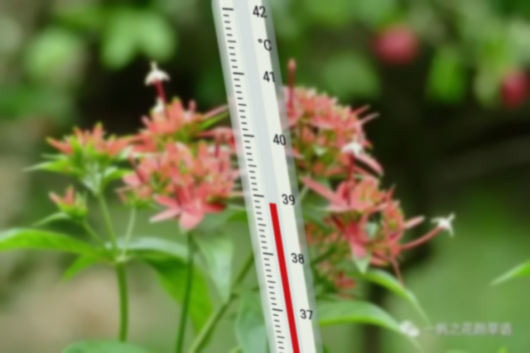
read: 38.9 °C
